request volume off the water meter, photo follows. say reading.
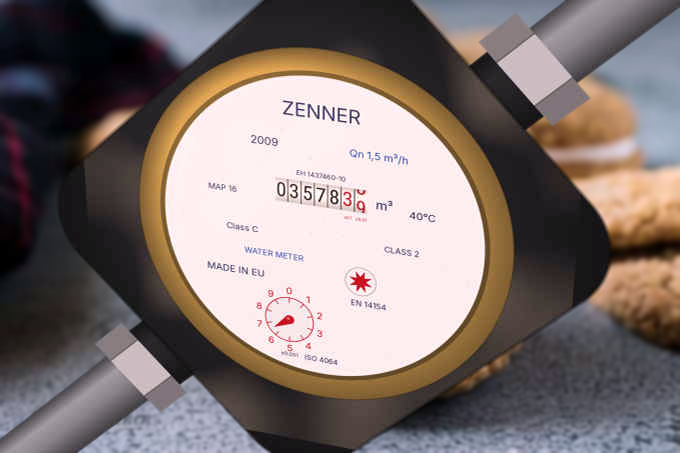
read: 3578.386 m³
